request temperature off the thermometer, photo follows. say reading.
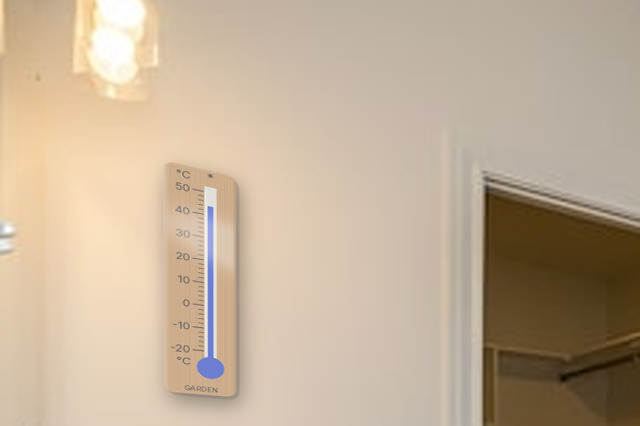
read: 44 °C
